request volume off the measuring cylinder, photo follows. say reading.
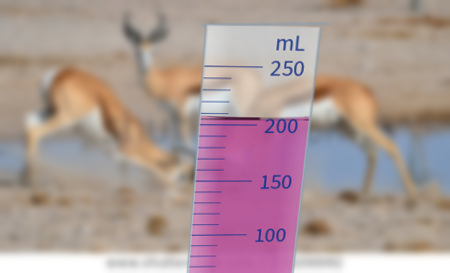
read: 205 mL
